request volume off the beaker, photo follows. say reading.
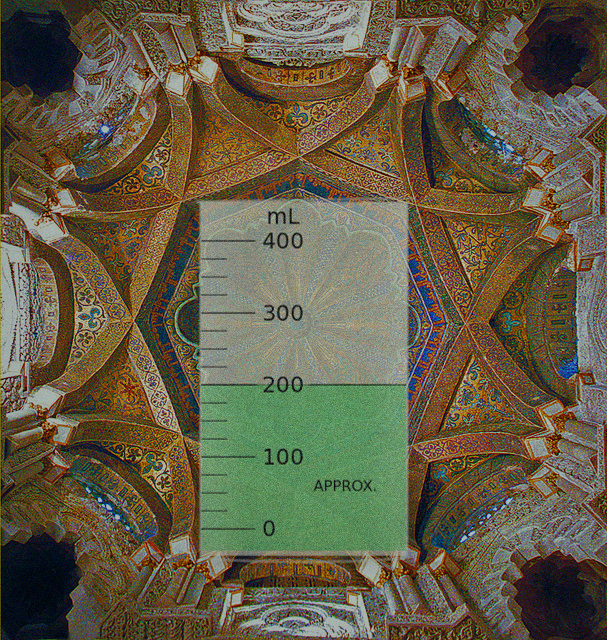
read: 200 mL
